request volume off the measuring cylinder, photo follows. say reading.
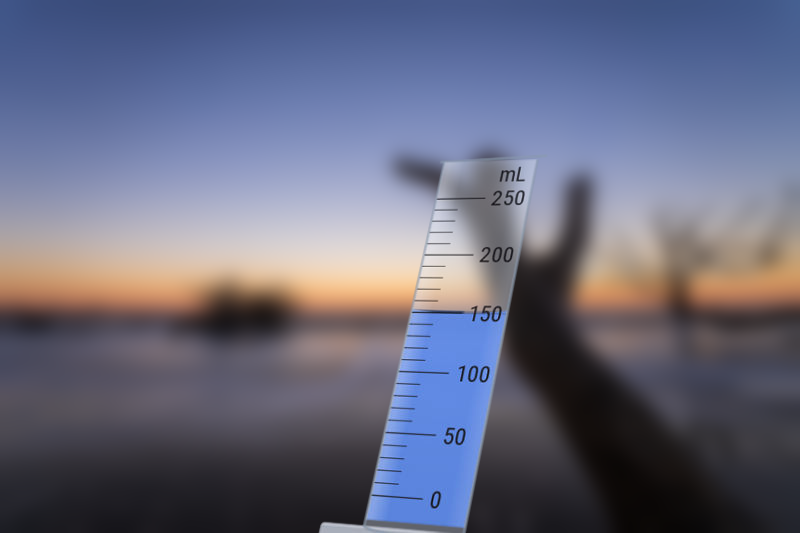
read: 150 mL
